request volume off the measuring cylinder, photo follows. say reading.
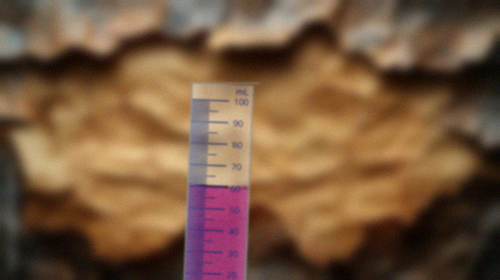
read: 60 mL
